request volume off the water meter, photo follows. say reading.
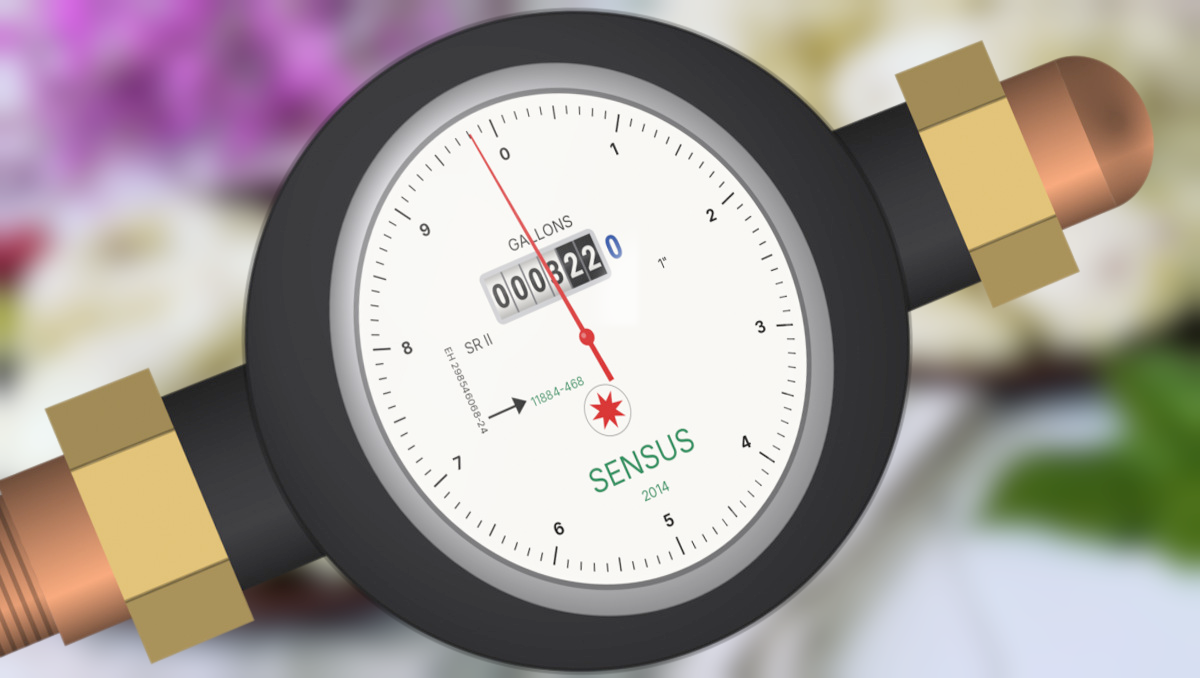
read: 3219.8 gal
